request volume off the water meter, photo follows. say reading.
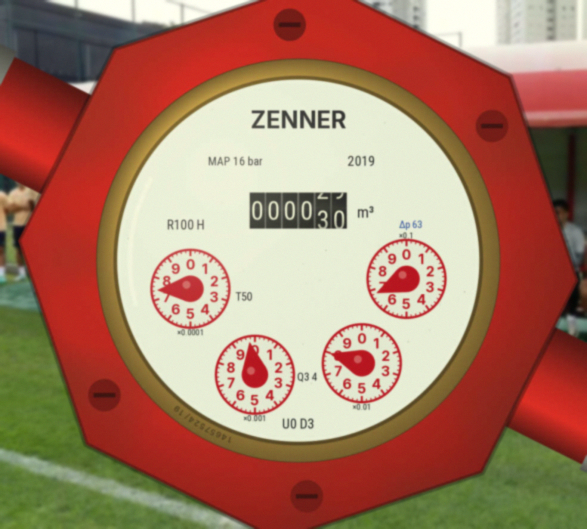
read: 29.6797 m³
